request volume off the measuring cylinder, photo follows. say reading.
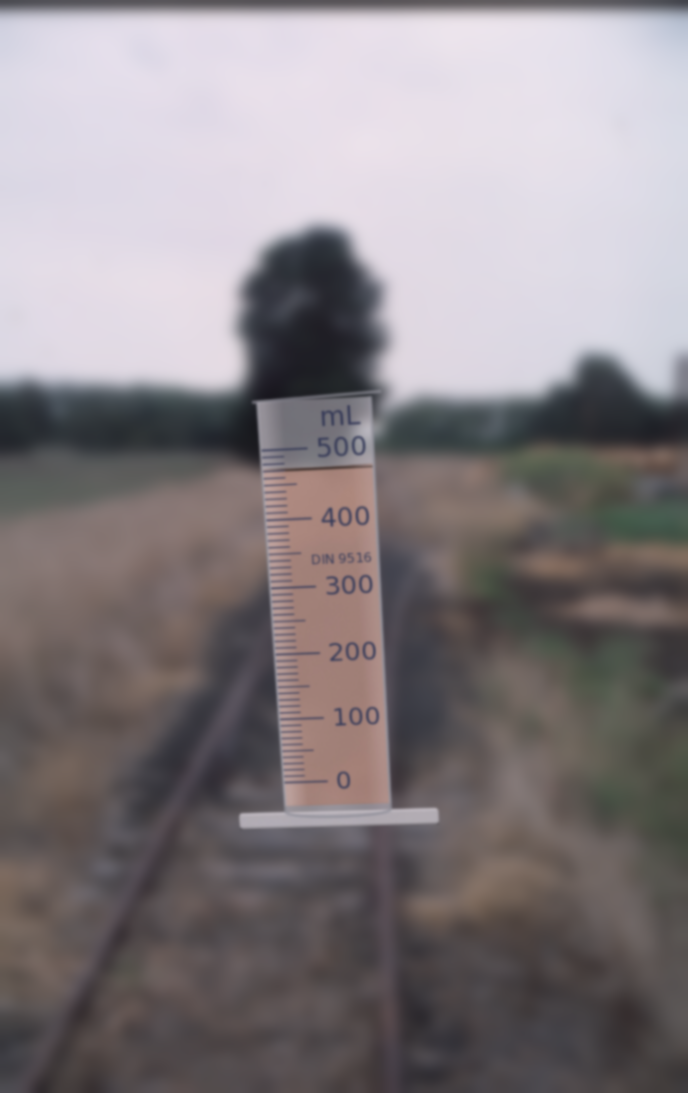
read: 470 mL
